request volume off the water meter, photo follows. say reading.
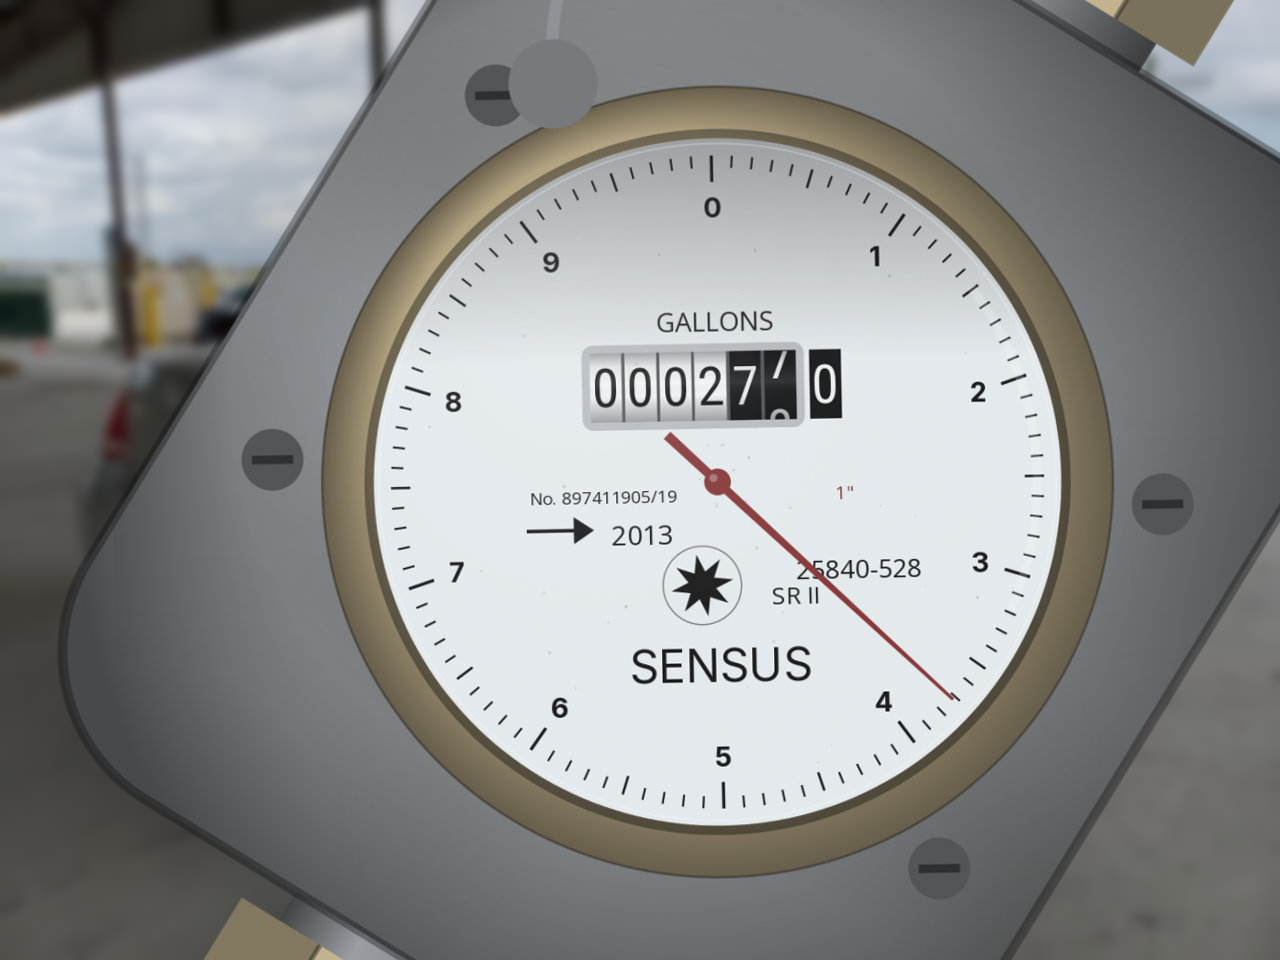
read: 2773.7 gal
